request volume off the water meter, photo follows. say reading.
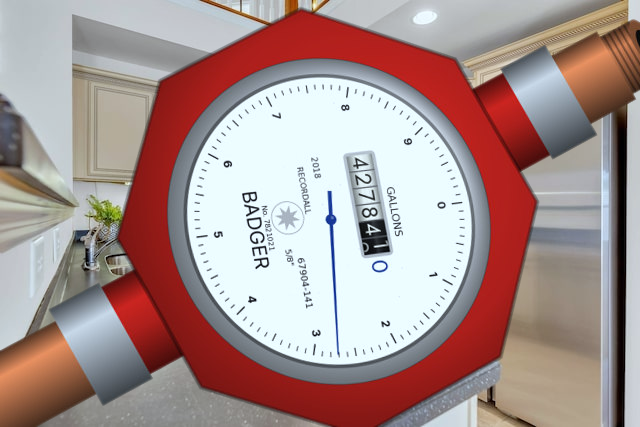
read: 4278412.7 gal
